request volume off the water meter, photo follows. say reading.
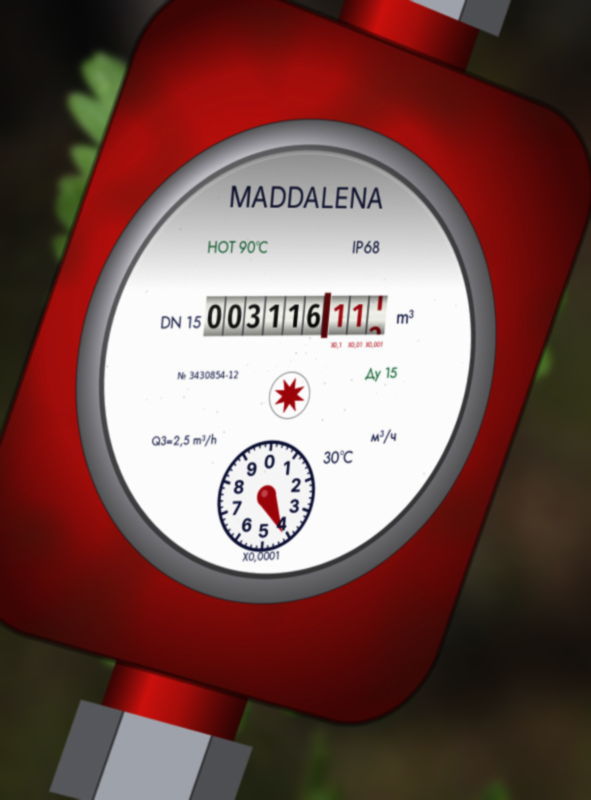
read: 3116.1114 m³
